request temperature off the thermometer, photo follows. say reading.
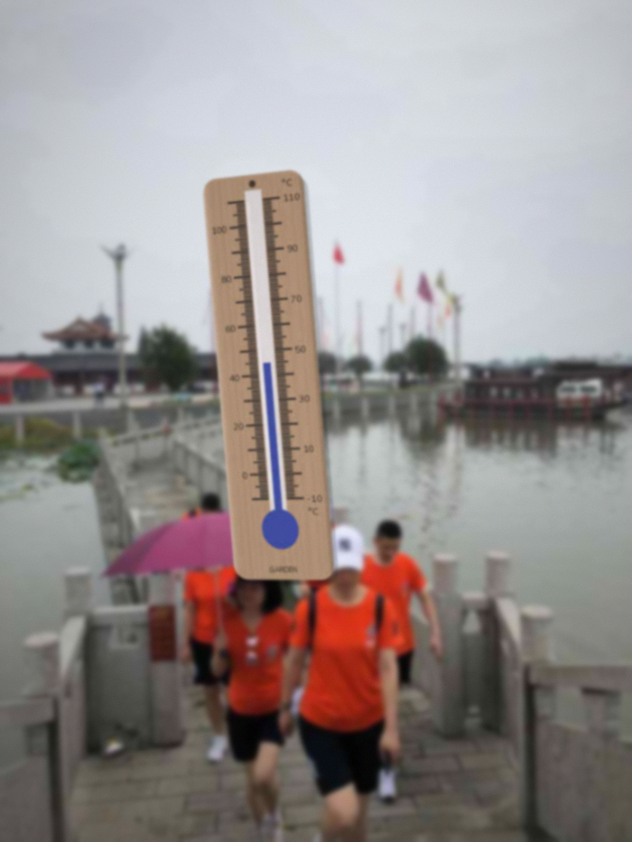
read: 45 °C
